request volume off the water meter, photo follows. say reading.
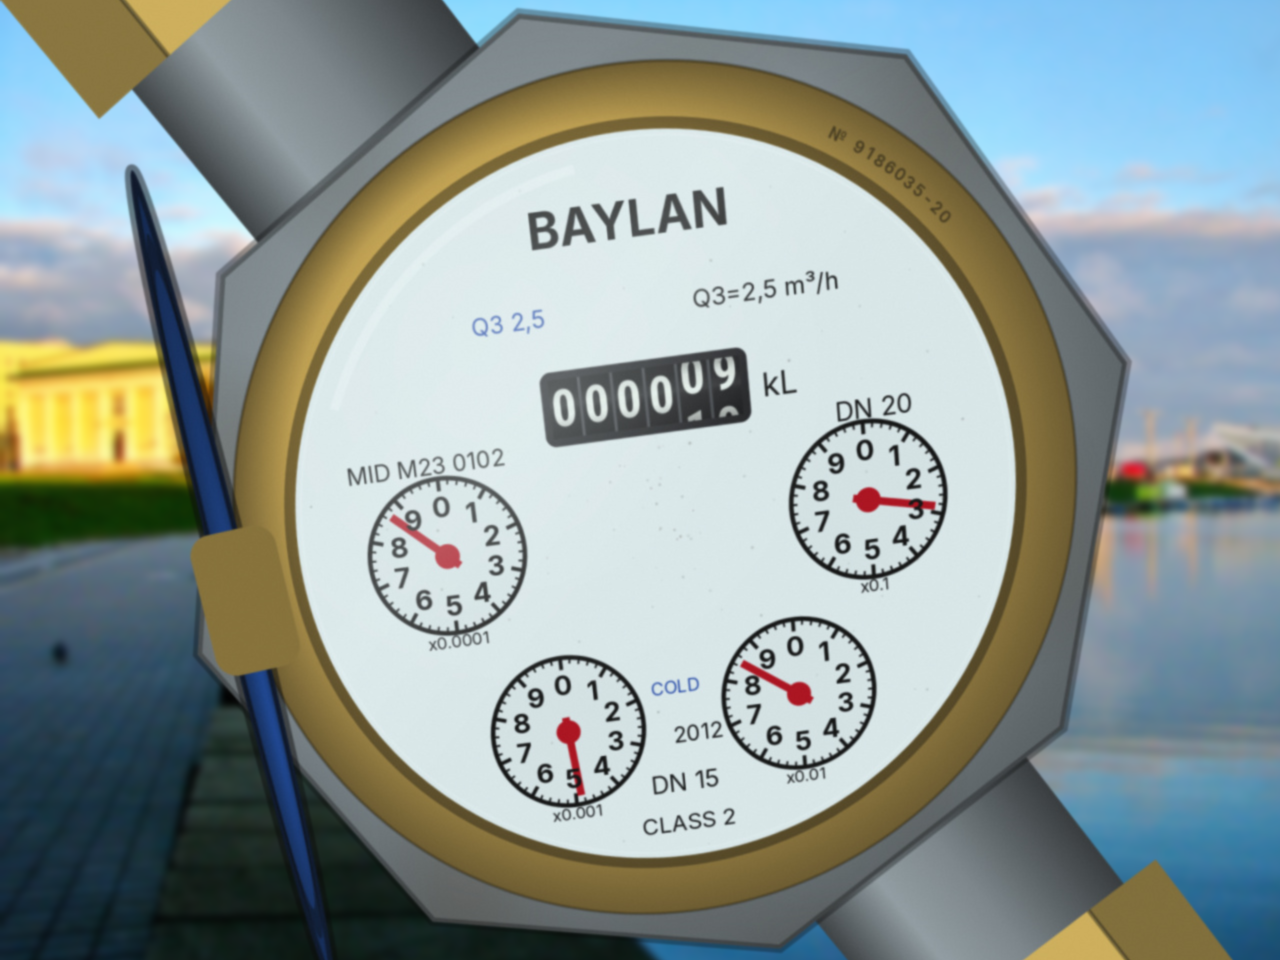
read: 9.2848 kL
